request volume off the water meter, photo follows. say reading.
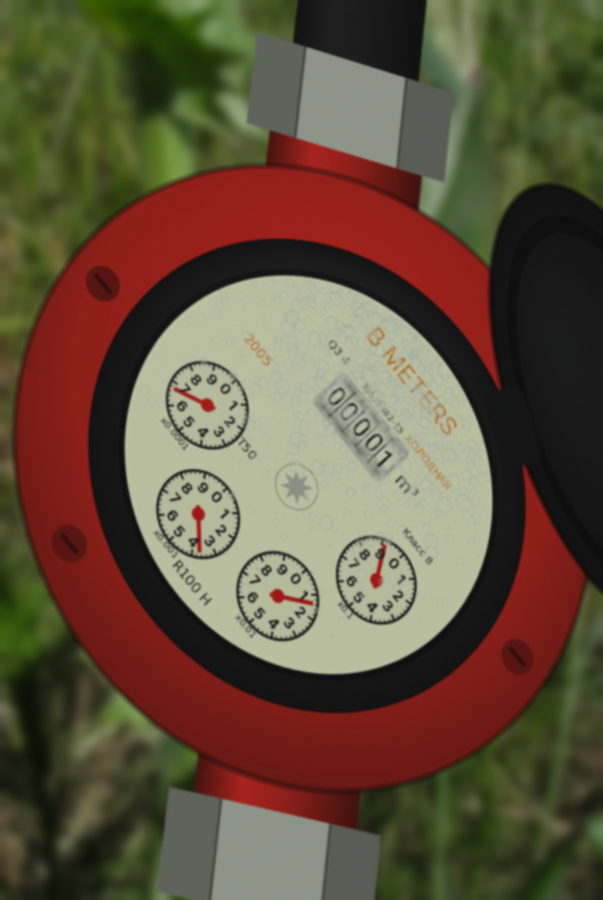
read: 0.9136 m³
